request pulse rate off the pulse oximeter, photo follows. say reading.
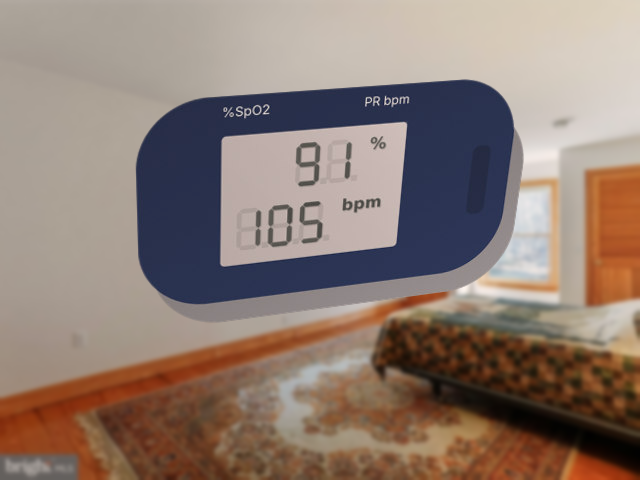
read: 105 bpm
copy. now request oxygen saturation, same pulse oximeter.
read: 91 %
